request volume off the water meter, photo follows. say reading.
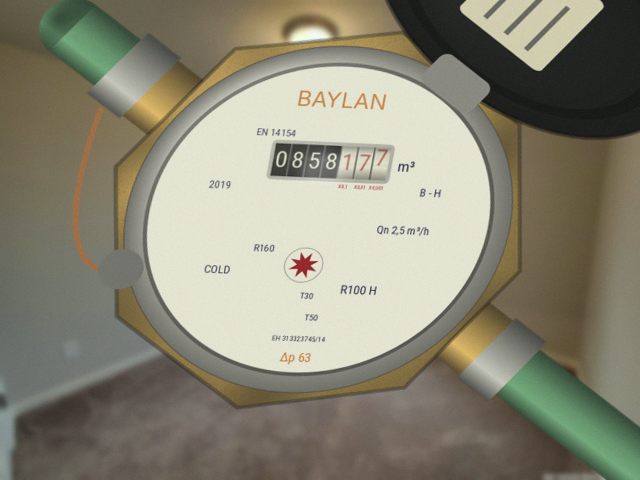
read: 858.177 m³
